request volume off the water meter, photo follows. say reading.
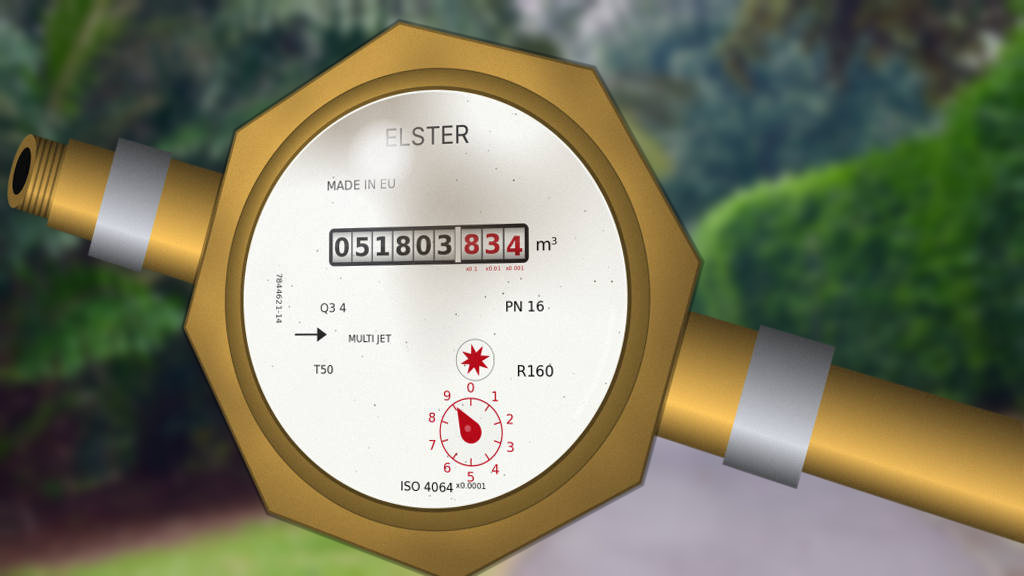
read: 51803.8339 m³
